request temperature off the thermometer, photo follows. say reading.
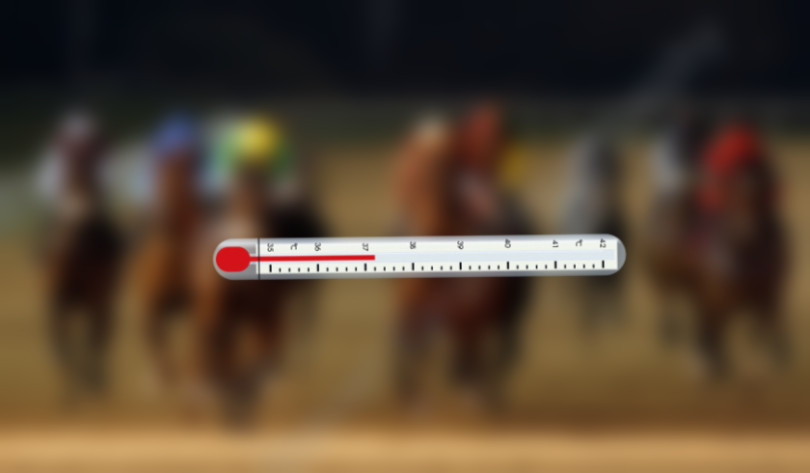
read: 37.2 °C
